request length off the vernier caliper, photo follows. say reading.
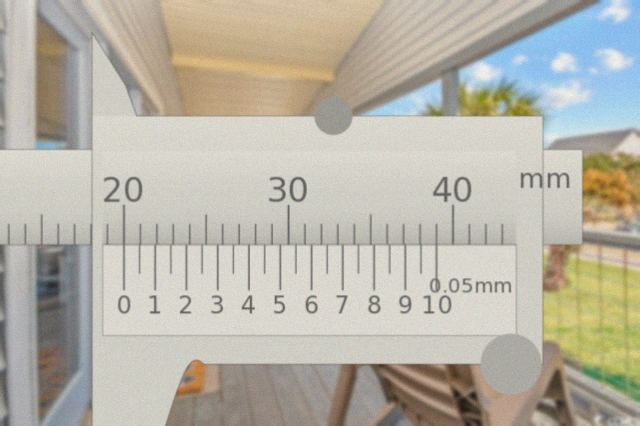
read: 20.0 mm
